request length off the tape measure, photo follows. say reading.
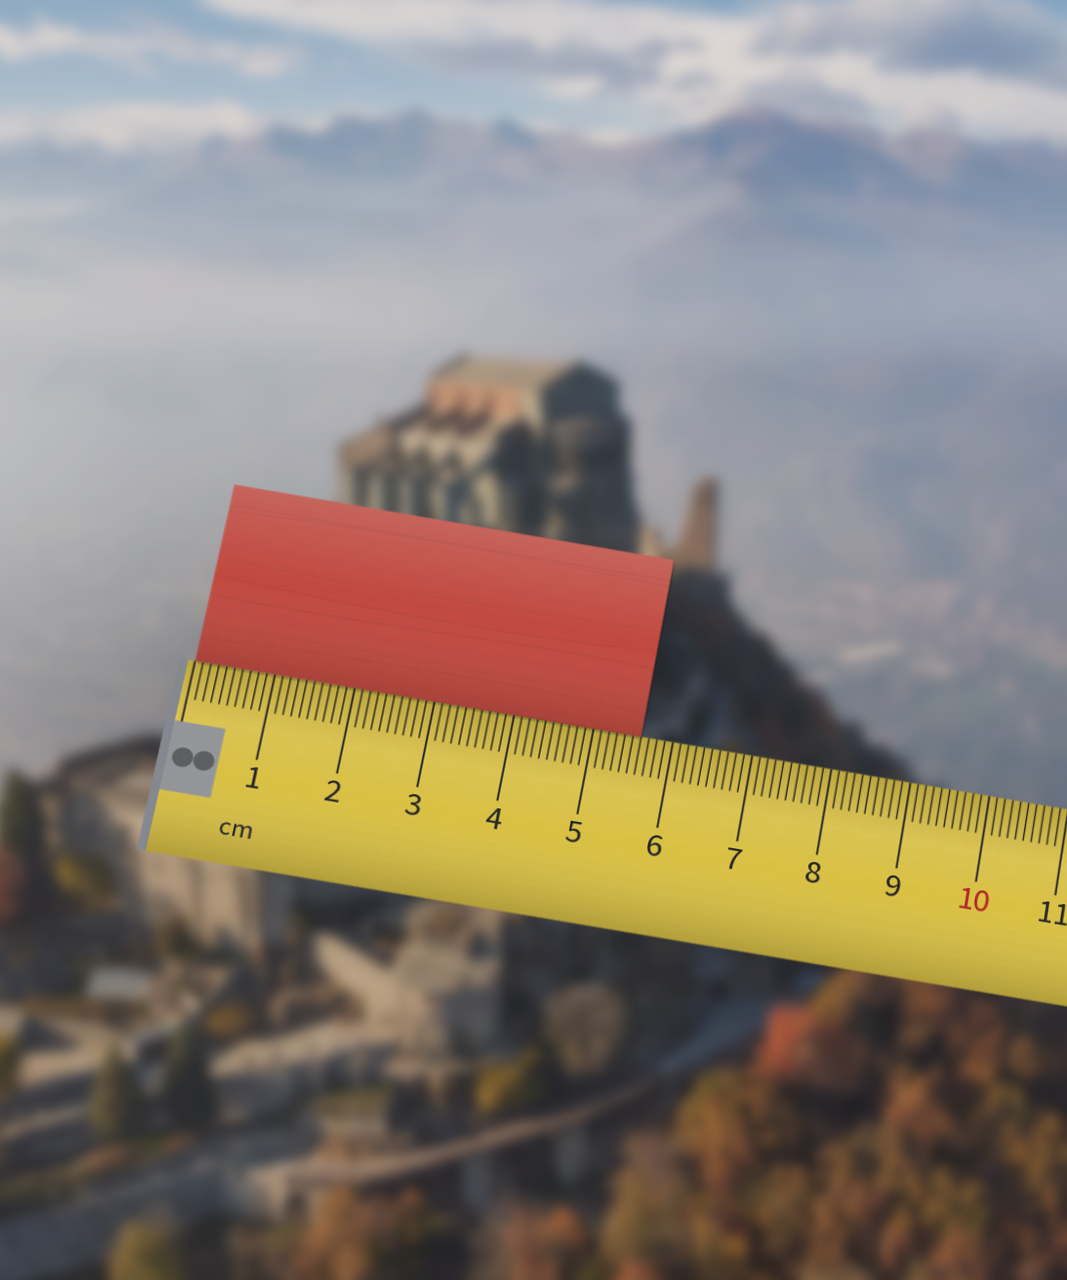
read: 5.6 cm
